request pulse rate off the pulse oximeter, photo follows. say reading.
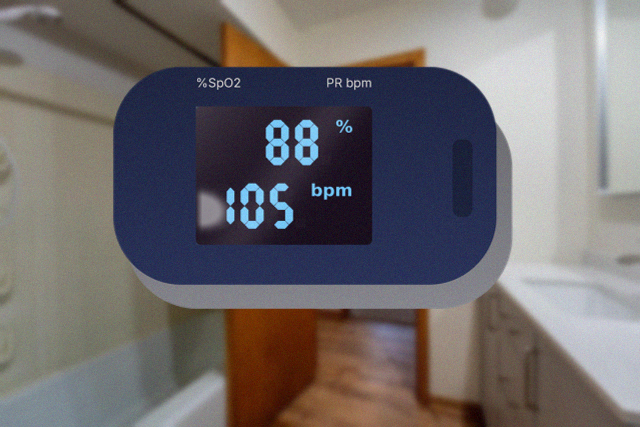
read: 105 bpm
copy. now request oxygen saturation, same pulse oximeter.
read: 88 %
